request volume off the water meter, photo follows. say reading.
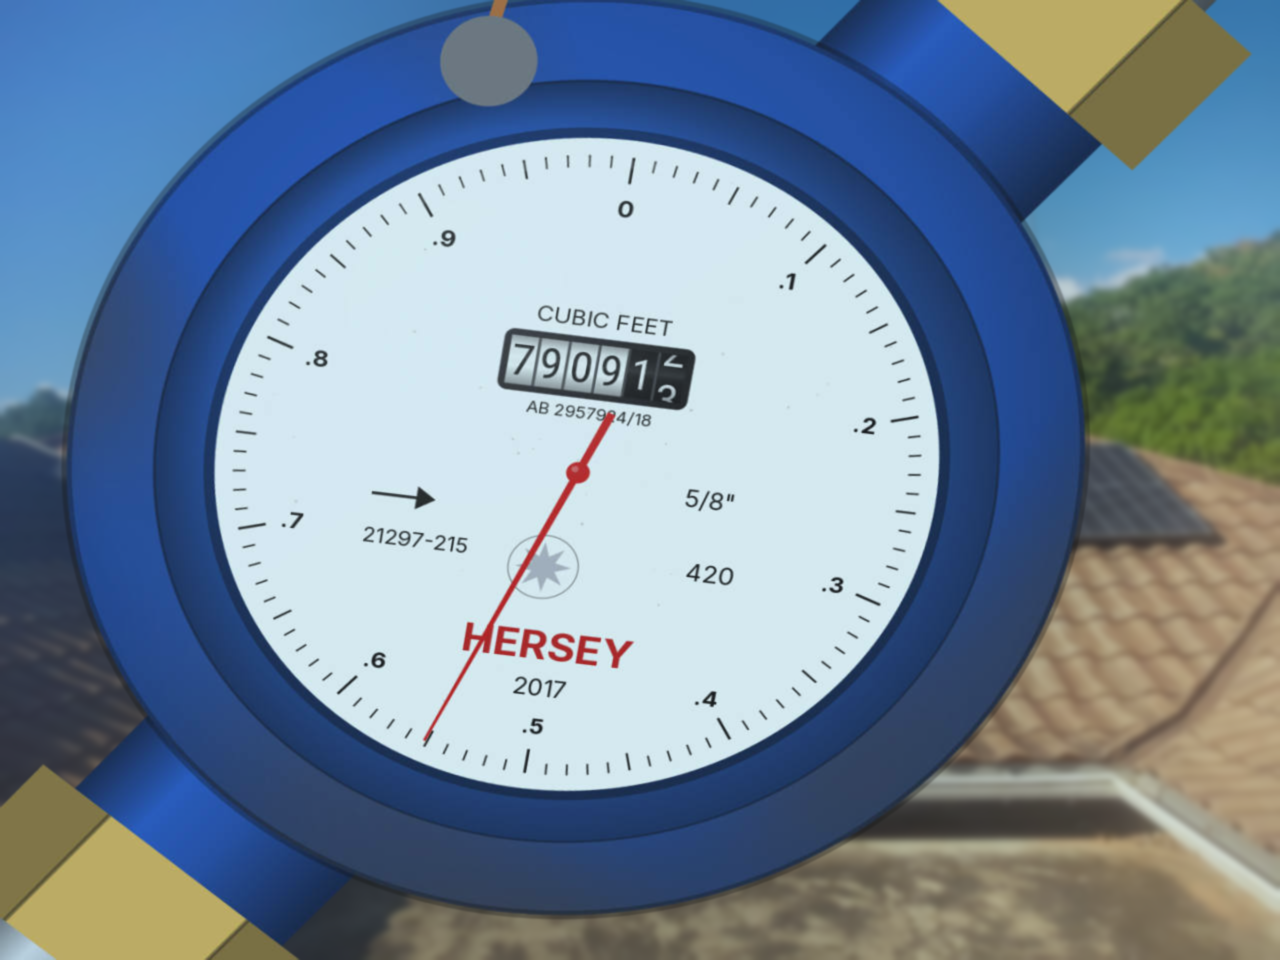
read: 790912.55 ft³
